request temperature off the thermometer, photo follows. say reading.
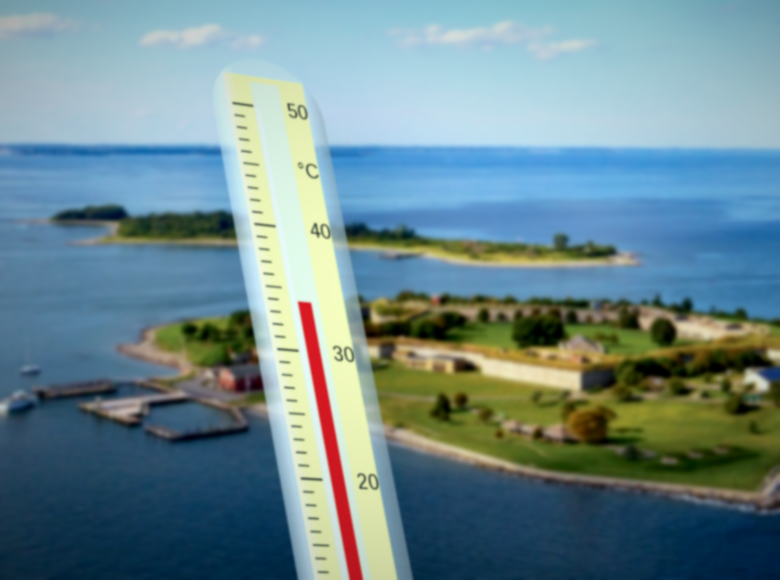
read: 34 °C
